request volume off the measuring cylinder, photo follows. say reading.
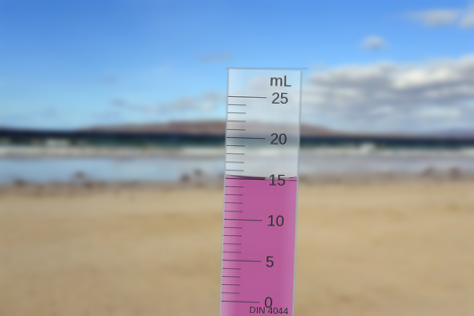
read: 15 mL
